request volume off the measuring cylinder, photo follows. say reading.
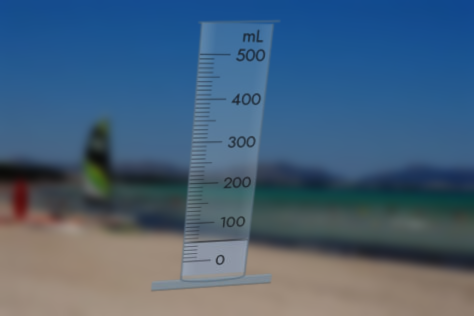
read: 50 mL
